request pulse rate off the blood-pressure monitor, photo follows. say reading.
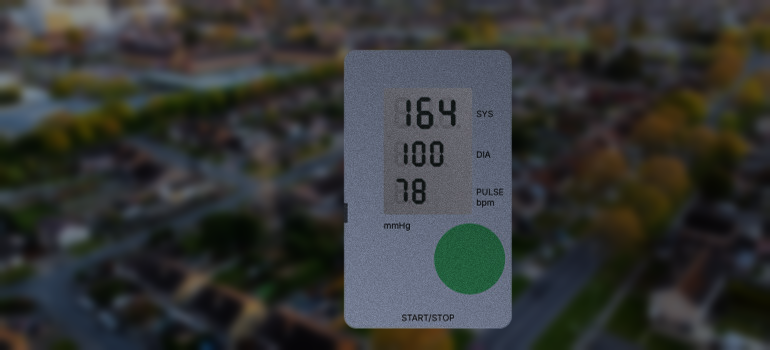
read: 78 bpm
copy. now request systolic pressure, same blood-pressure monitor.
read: 164 mmHg
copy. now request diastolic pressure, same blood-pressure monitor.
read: 100 mmHg
